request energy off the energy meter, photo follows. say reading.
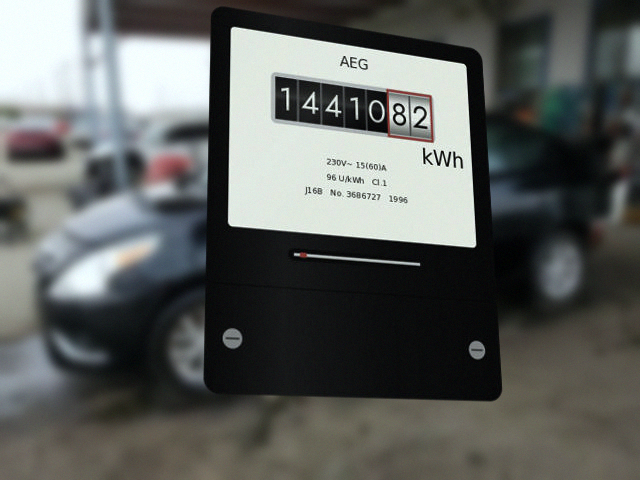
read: 14410.82 kWh
